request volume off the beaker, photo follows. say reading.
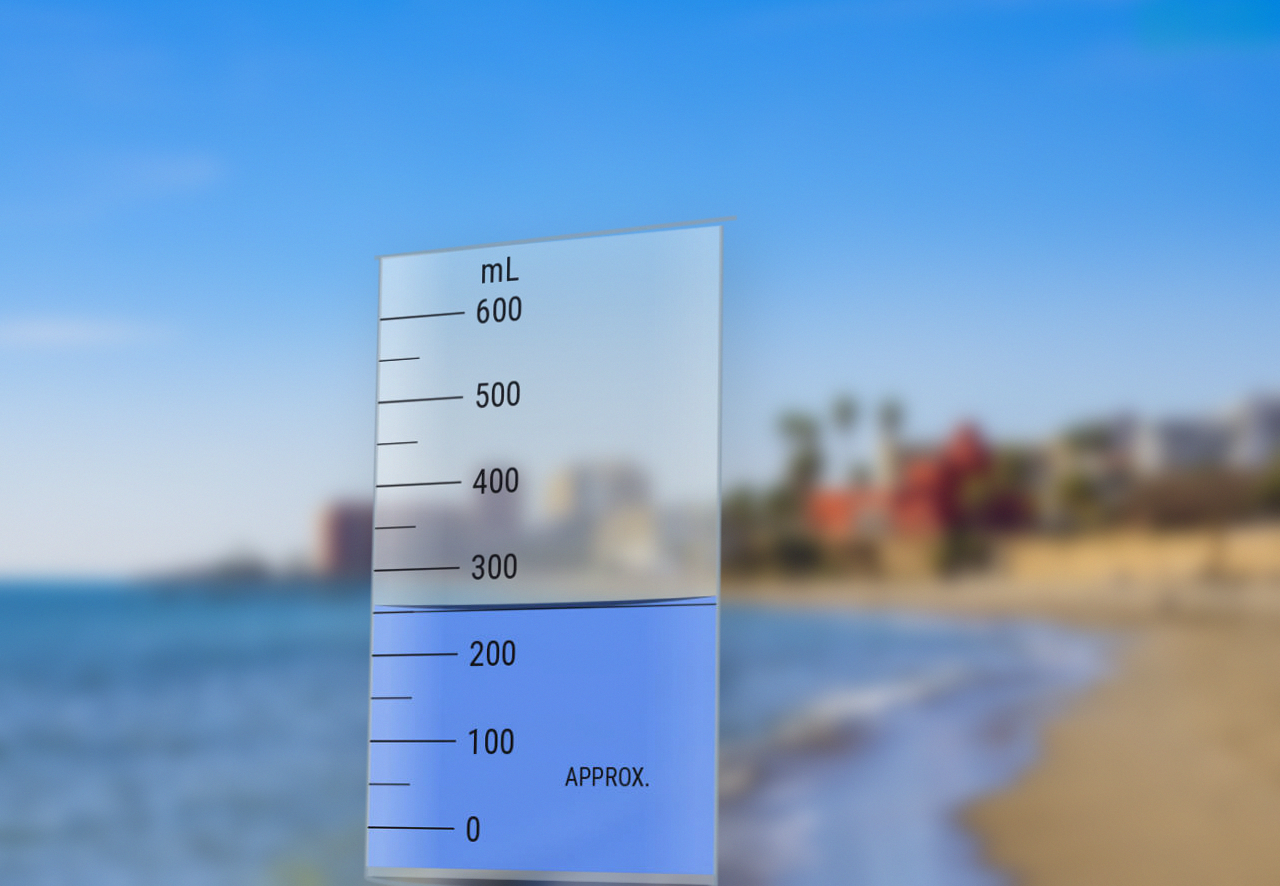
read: 250 mL
